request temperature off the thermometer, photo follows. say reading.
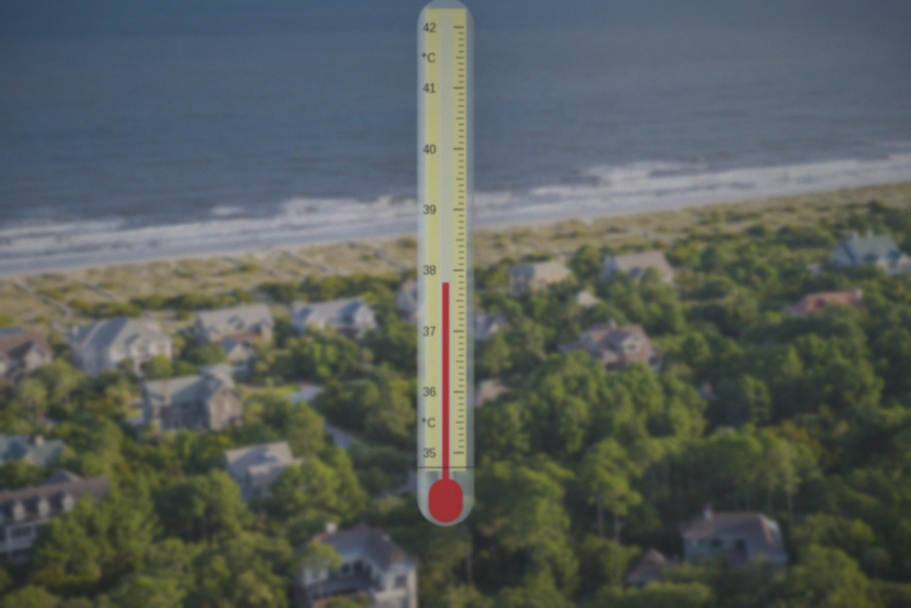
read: 37.8 °C
